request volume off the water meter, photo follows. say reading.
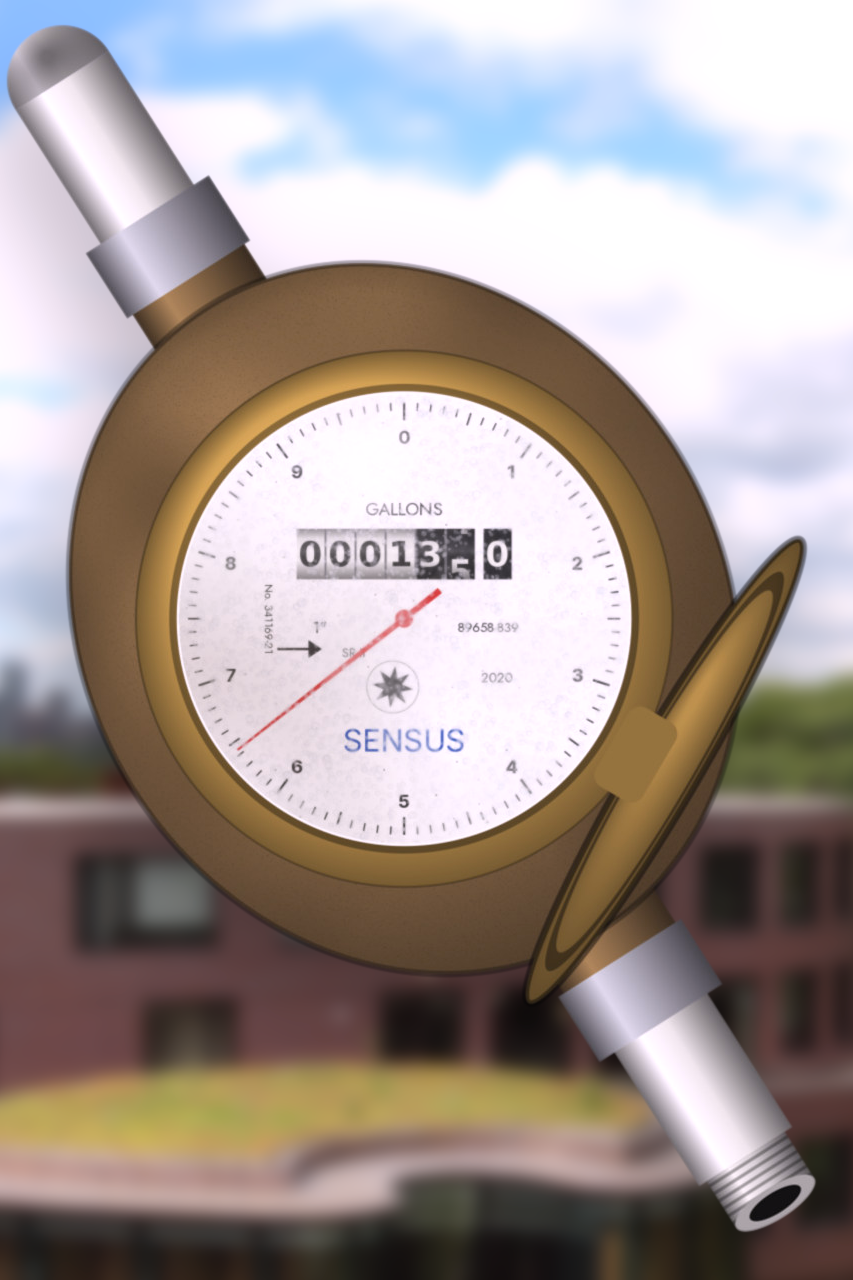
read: 1346.4 gal
